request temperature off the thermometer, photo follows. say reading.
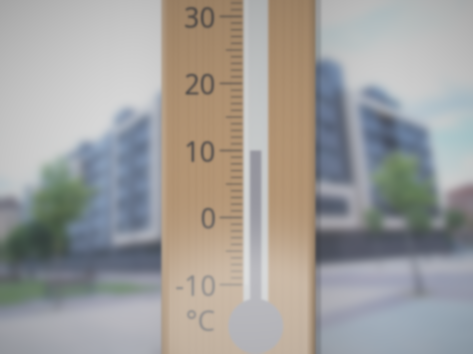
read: 10 °C
